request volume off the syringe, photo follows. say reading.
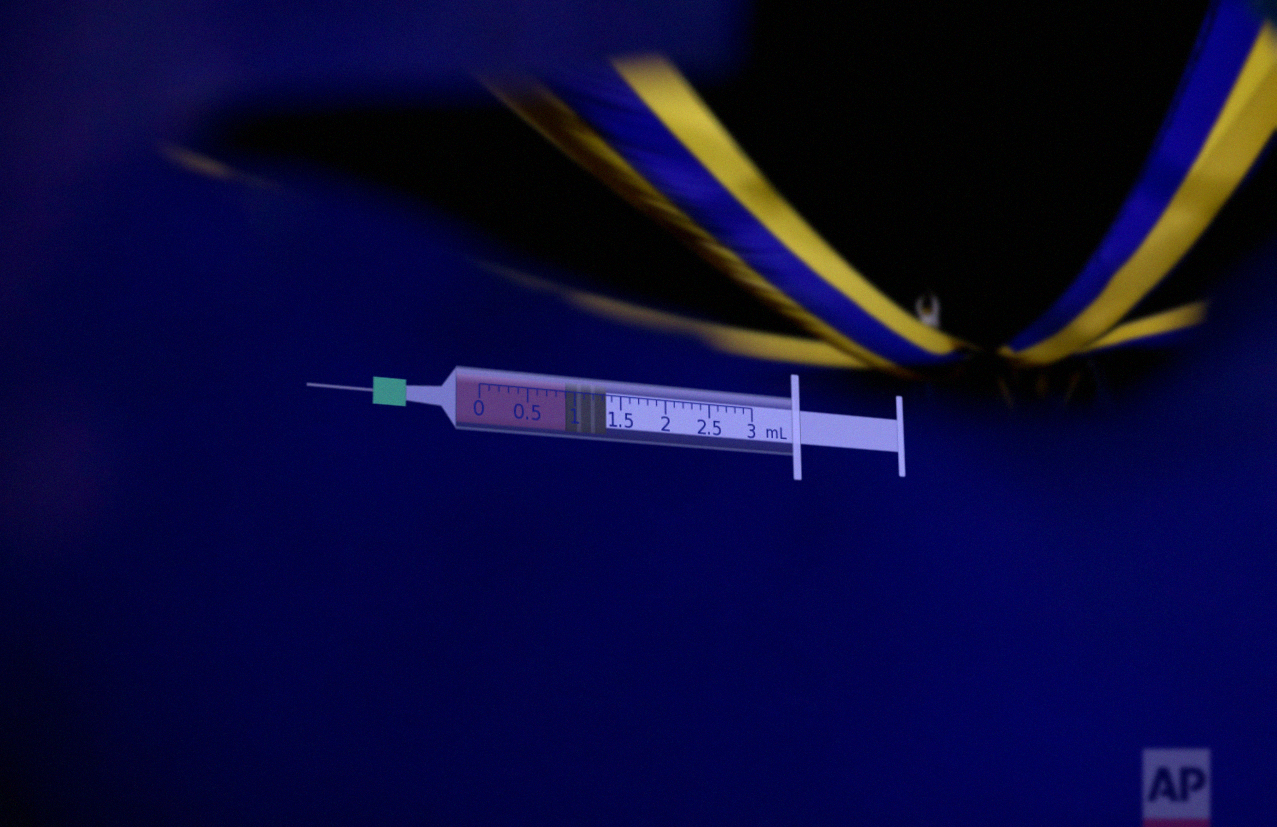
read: 0.9 mL
